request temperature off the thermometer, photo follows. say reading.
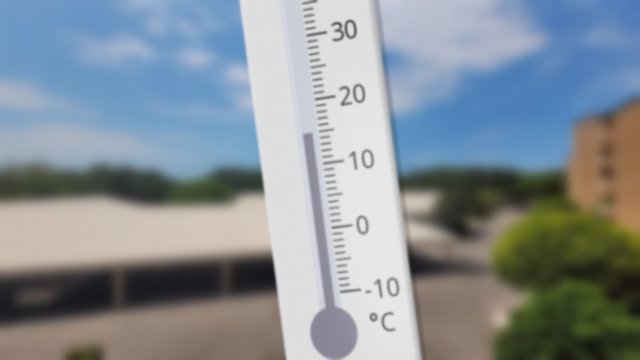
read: 15 °C
